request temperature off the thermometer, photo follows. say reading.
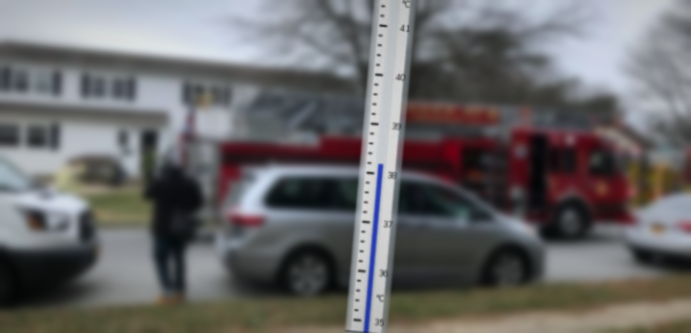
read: 38.2 °C
